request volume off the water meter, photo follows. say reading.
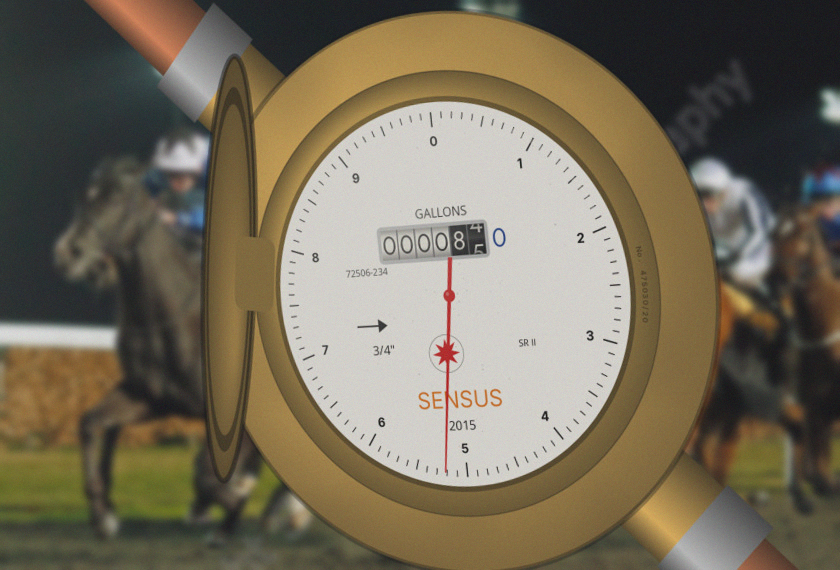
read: 845.2 gal
